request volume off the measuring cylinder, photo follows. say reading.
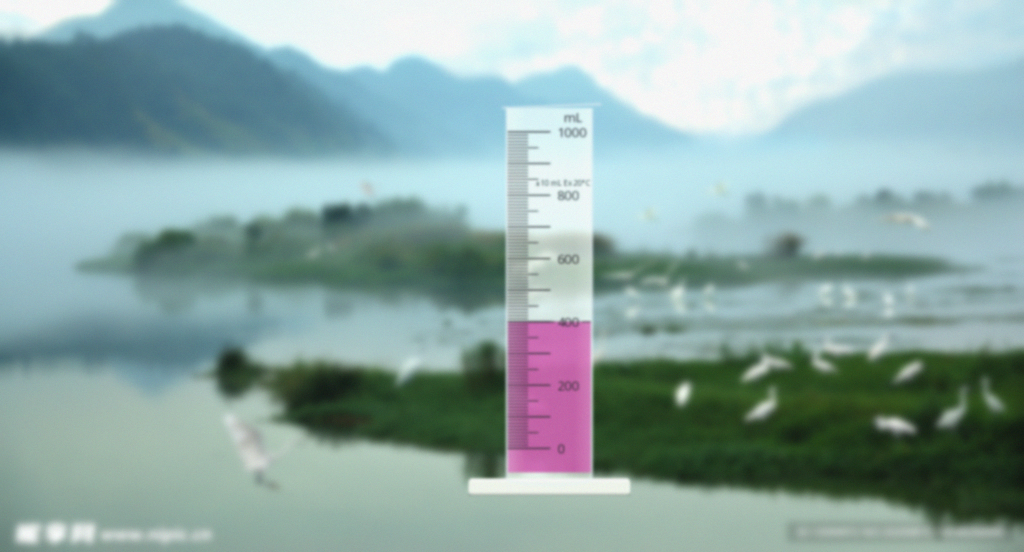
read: 400 mL
